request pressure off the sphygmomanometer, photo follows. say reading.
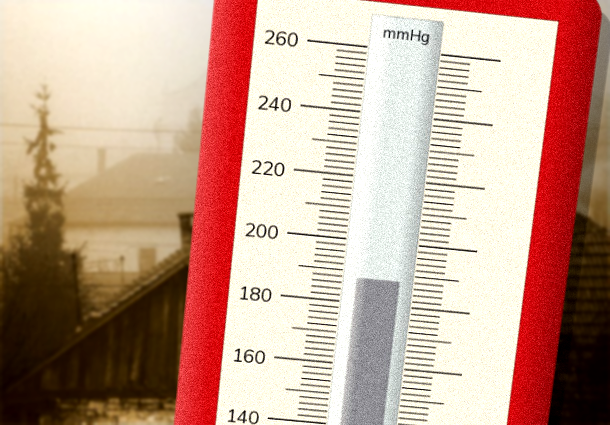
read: 188 mmHg
